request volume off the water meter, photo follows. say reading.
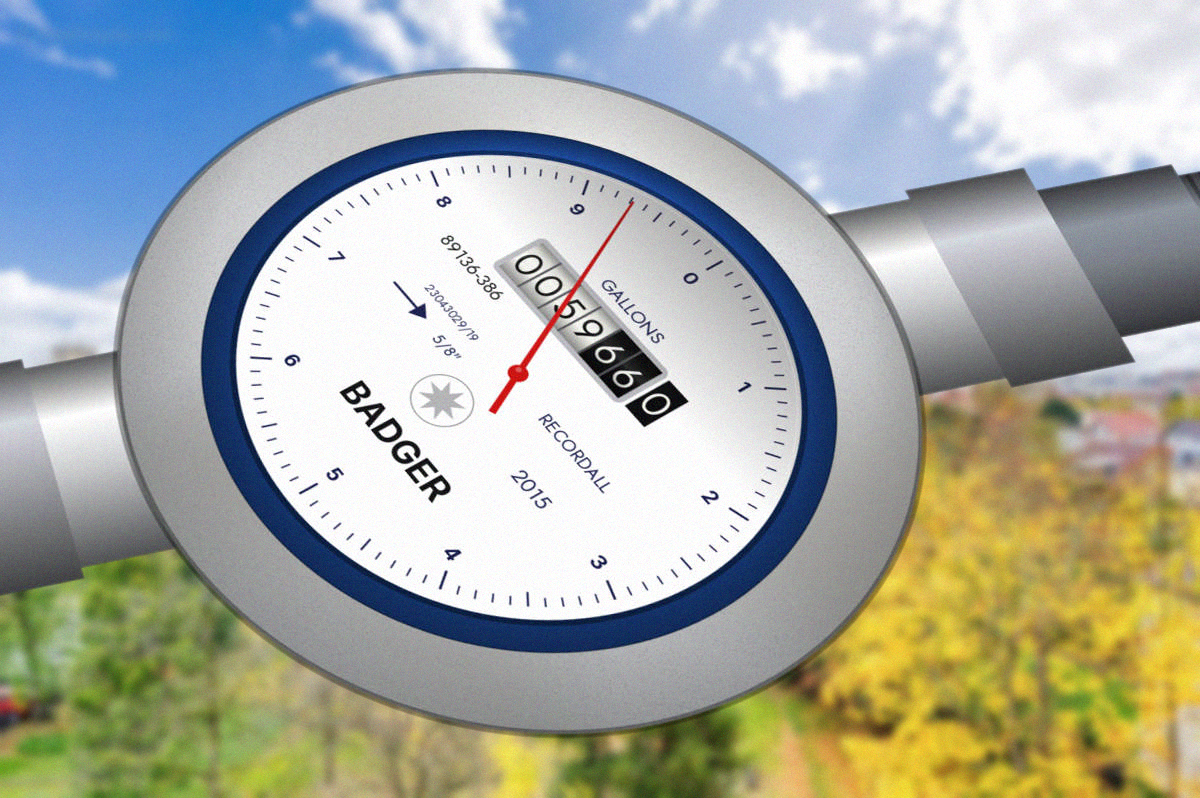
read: 59659.3 gal
